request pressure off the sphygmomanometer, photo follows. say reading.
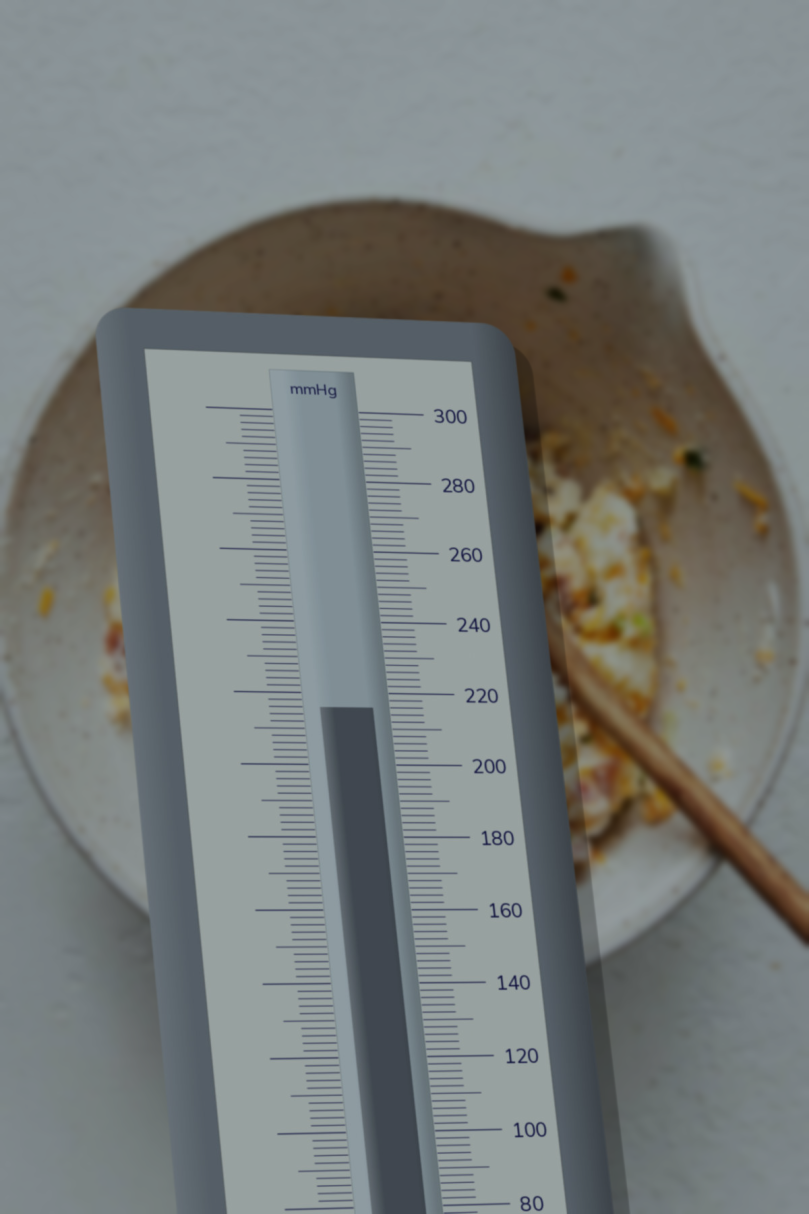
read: 216 mmHg
